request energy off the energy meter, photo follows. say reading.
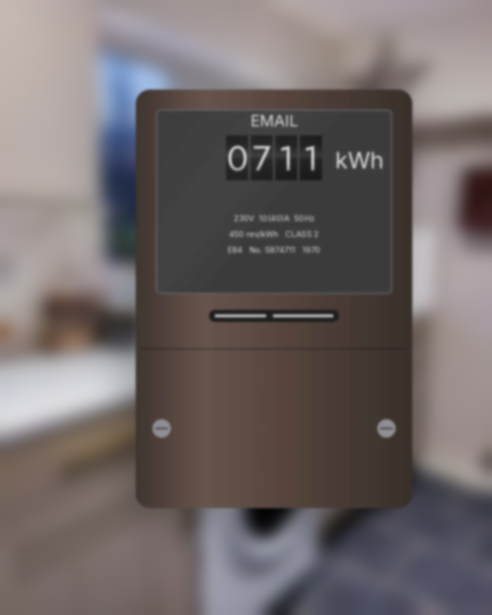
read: 711 kWh
